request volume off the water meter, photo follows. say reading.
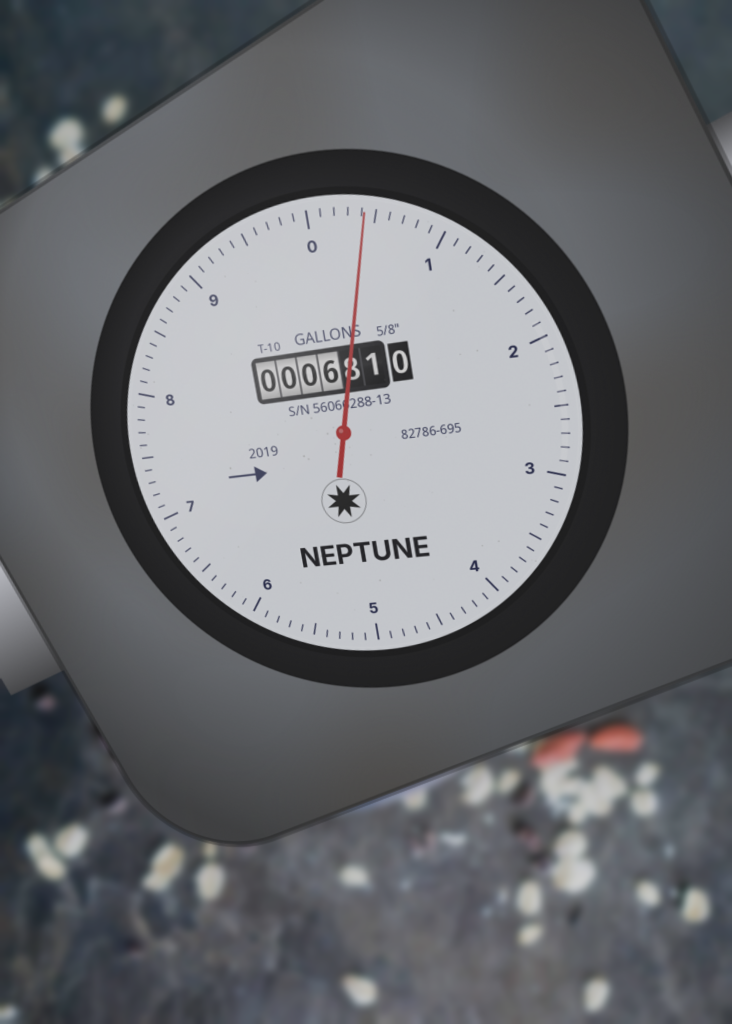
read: 6810.4 gal
